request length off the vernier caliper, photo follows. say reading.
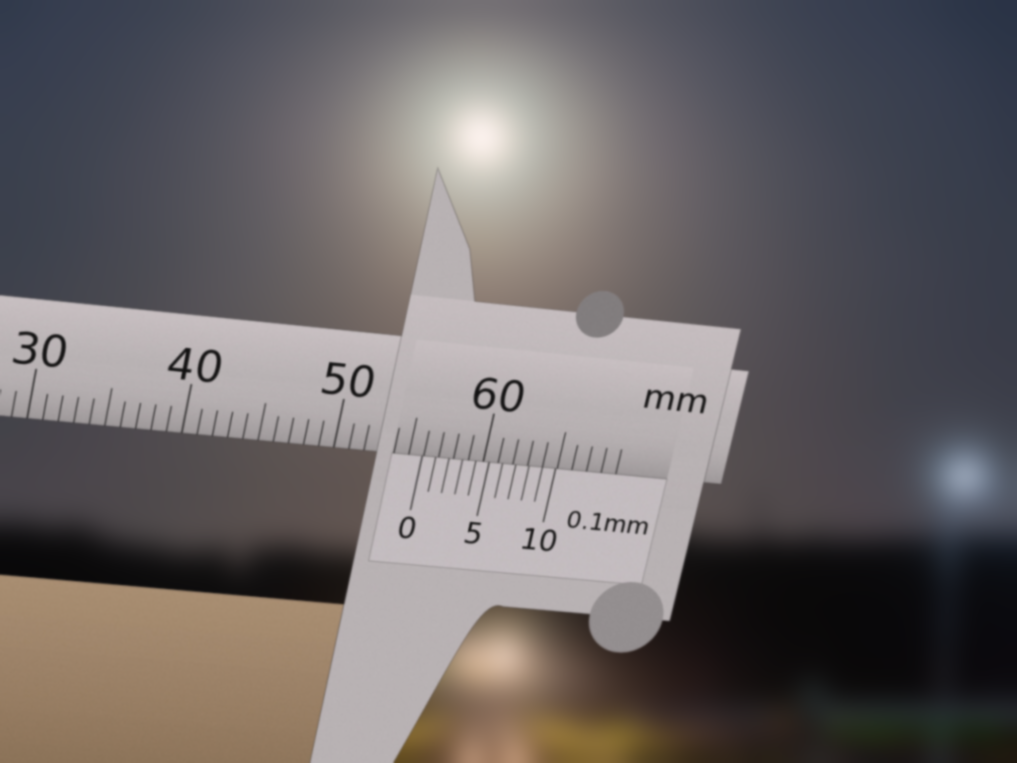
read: 55.9 mm
